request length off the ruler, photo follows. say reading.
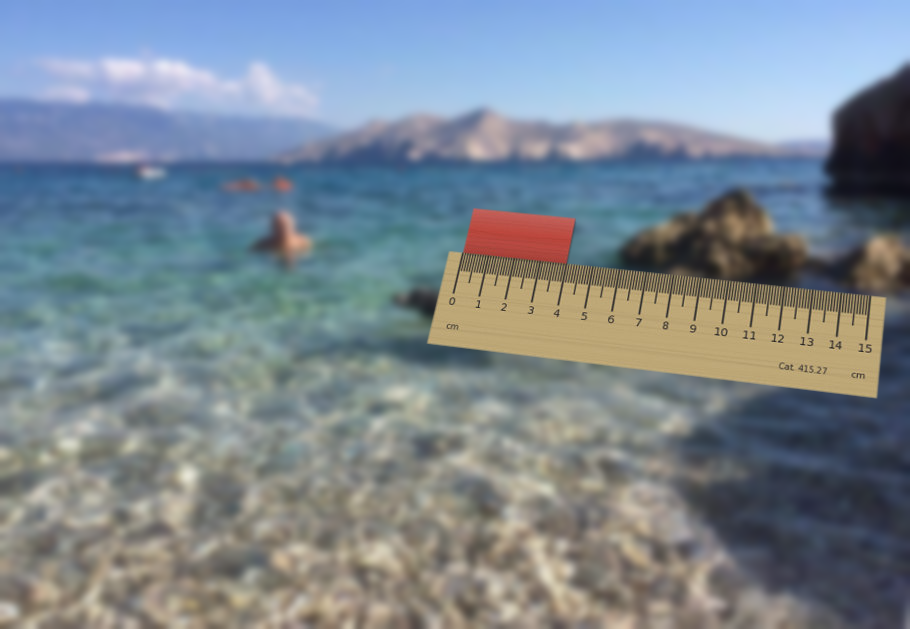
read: 4 cm
